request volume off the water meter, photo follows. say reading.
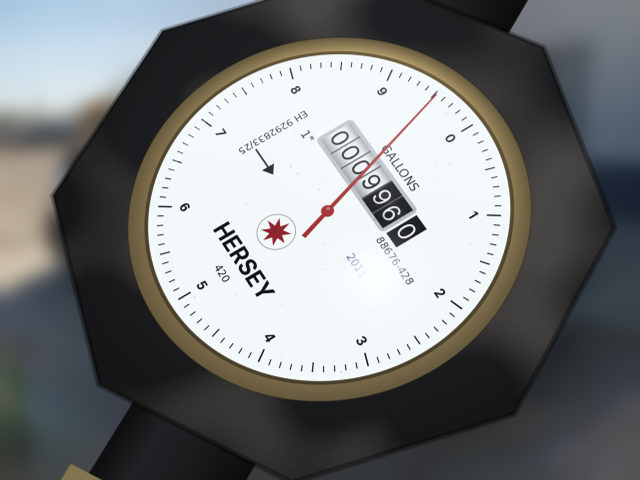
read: 9959.5 gal
